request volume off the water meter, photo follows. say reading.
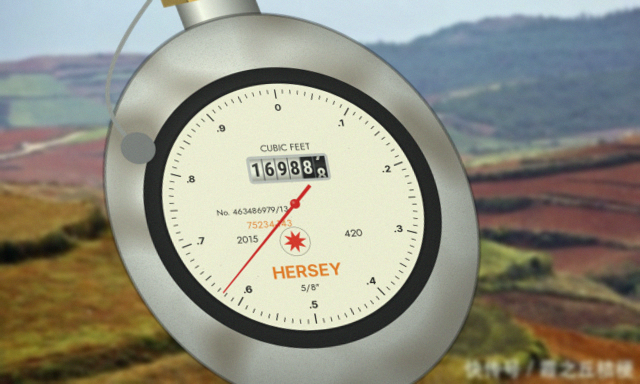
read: 169887.62 ft³
